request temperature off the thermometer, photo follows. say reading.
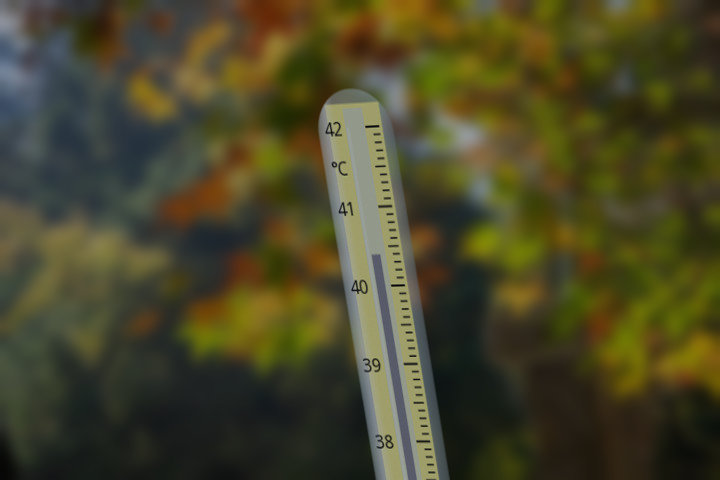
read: 40.4 °C
